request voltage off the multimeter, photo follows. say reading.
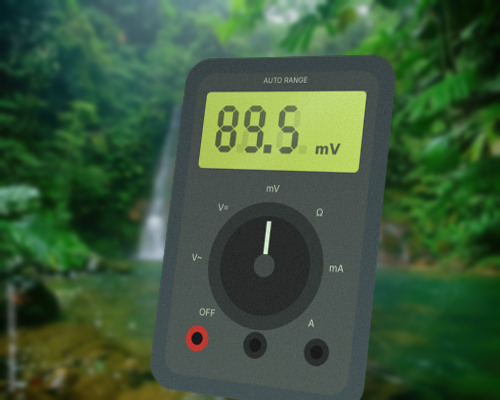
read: 89.5 mV
